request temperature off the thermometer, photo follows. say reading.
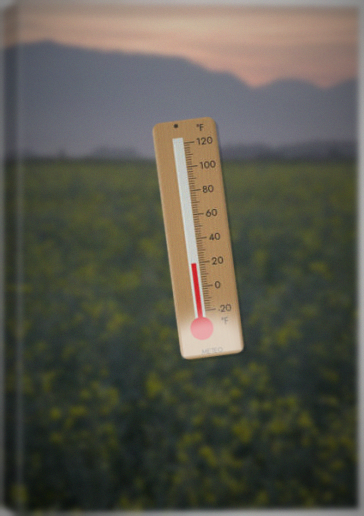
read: 20 °F
